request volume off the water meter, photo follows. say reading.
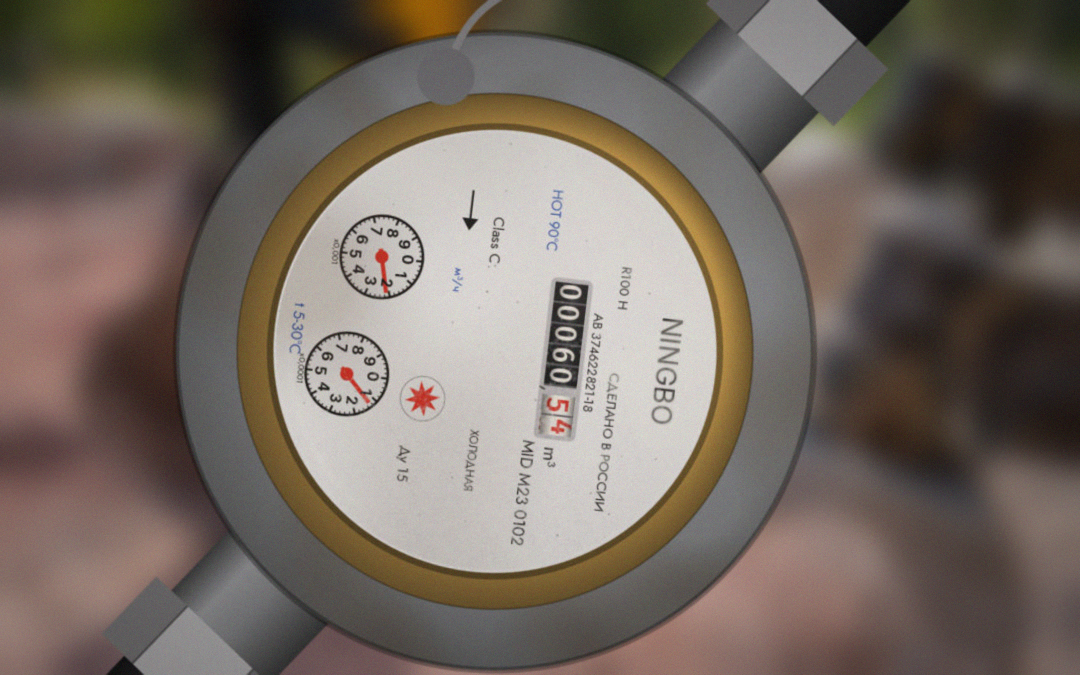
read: 60.5421 m³
